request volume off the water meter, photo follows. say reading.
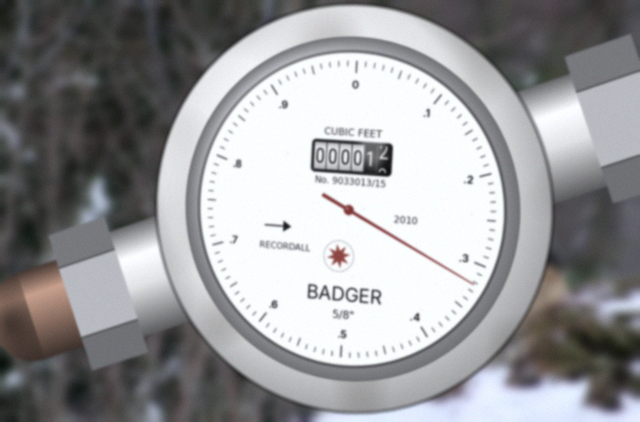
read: 12.32 ft³
